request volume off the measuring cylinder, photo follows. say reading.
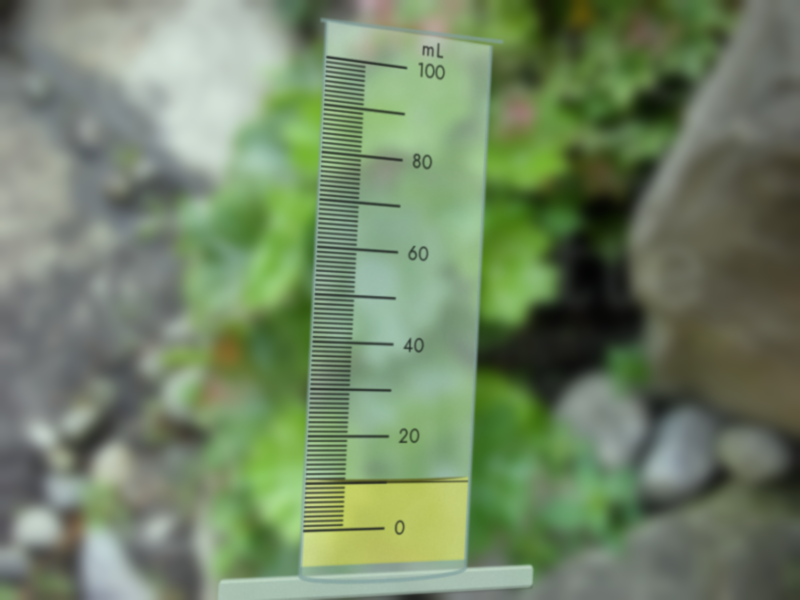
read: 10 mL
